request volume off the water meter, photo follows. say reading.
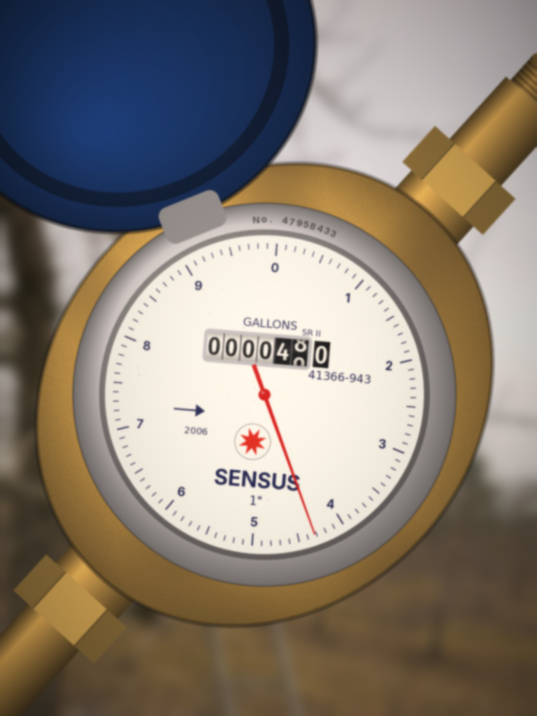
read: 484.3 gal
